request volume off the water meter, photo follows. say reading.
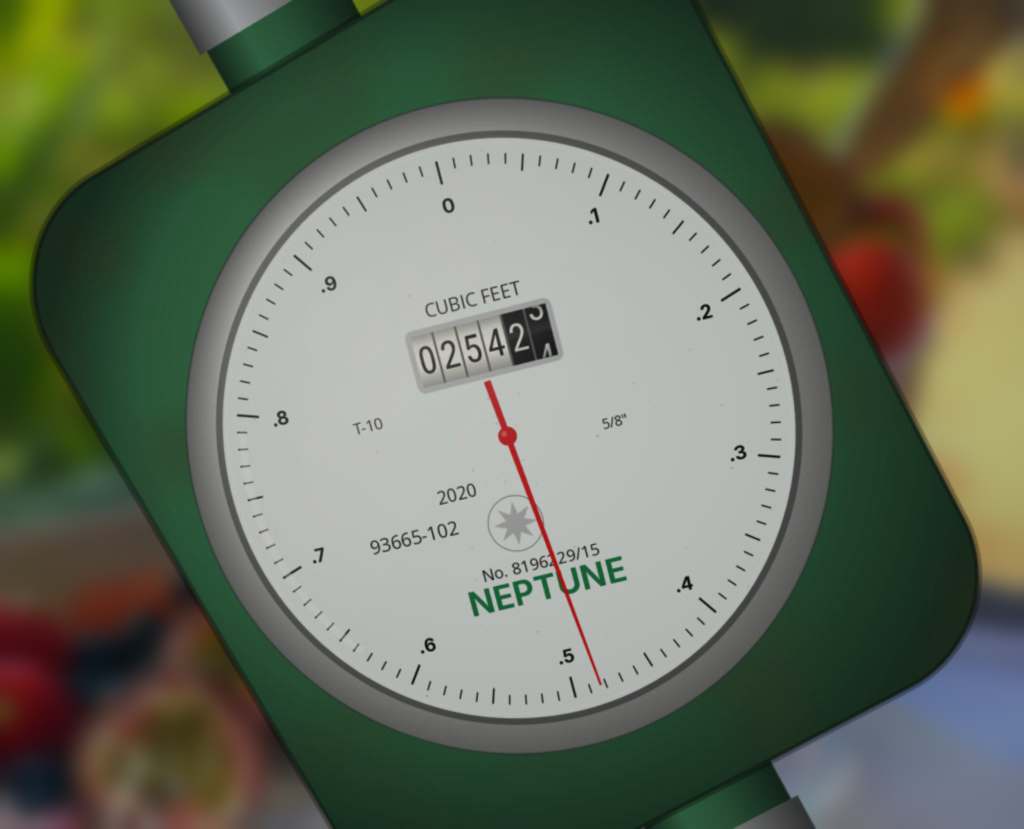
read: 25423.48 ft³
